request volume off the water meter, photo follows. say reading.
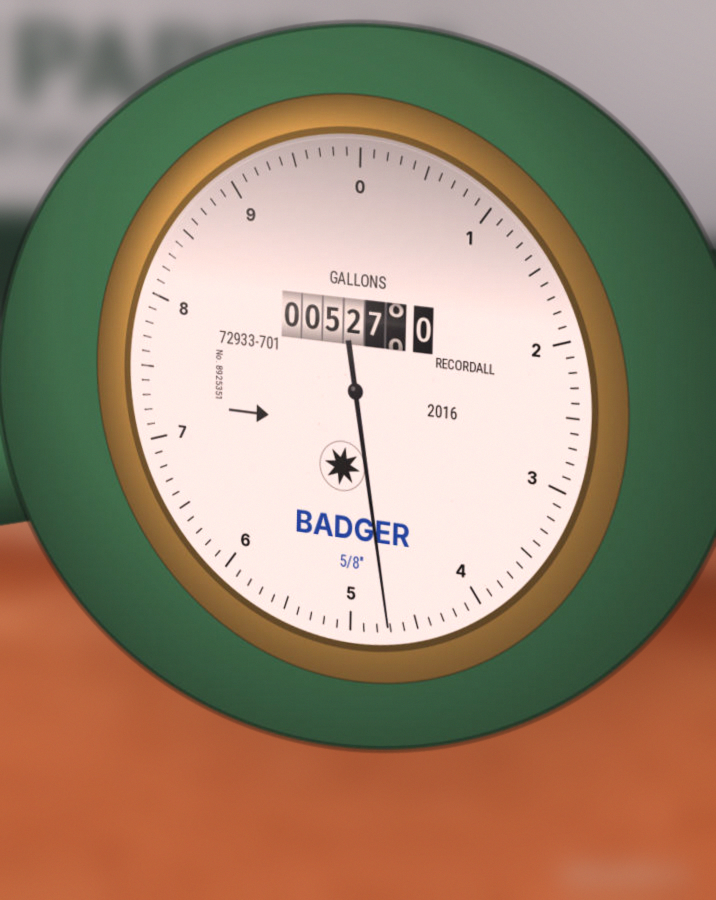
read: 52784.7 gal
